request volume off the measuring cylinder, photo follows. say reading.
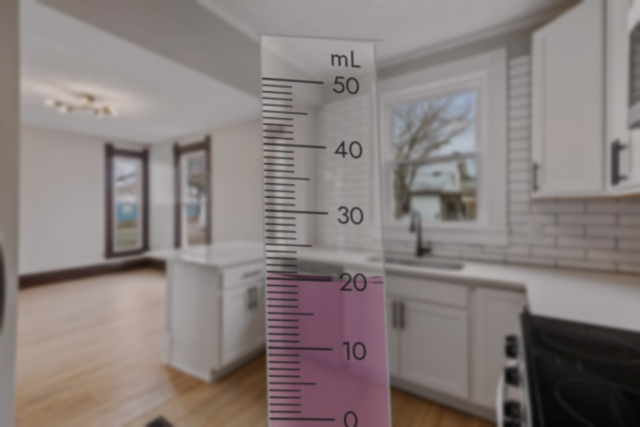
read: 20 mL
